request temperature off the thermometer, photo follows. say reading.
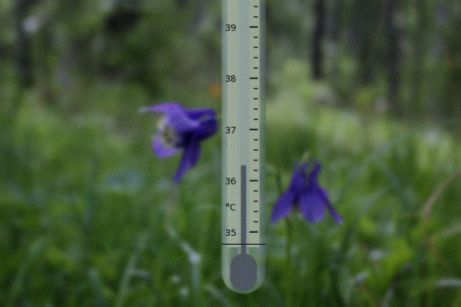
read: 36.3 °C
